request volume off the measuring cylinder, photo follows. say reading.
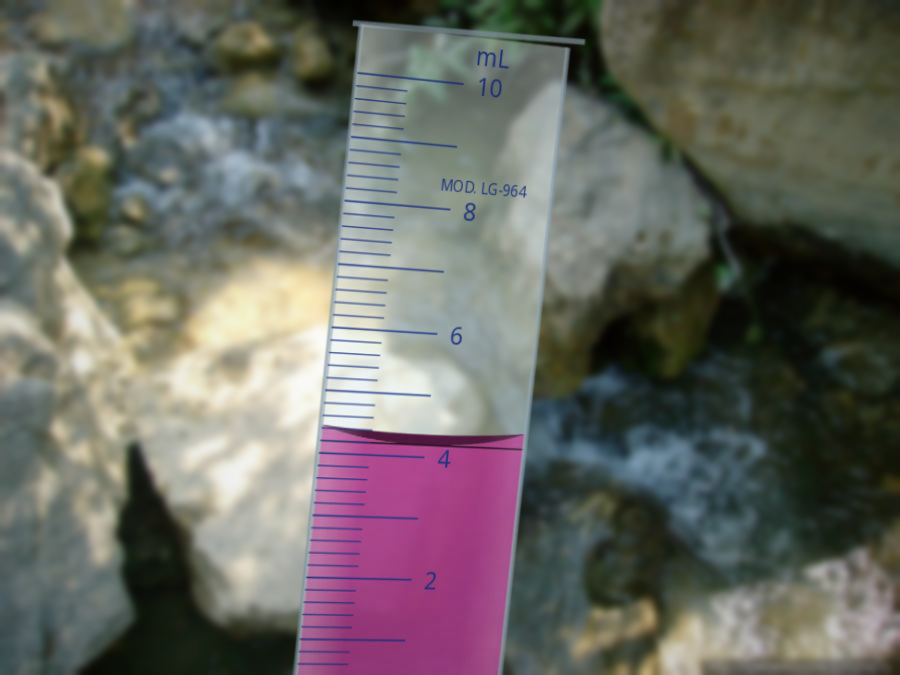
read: 4.2 mL
